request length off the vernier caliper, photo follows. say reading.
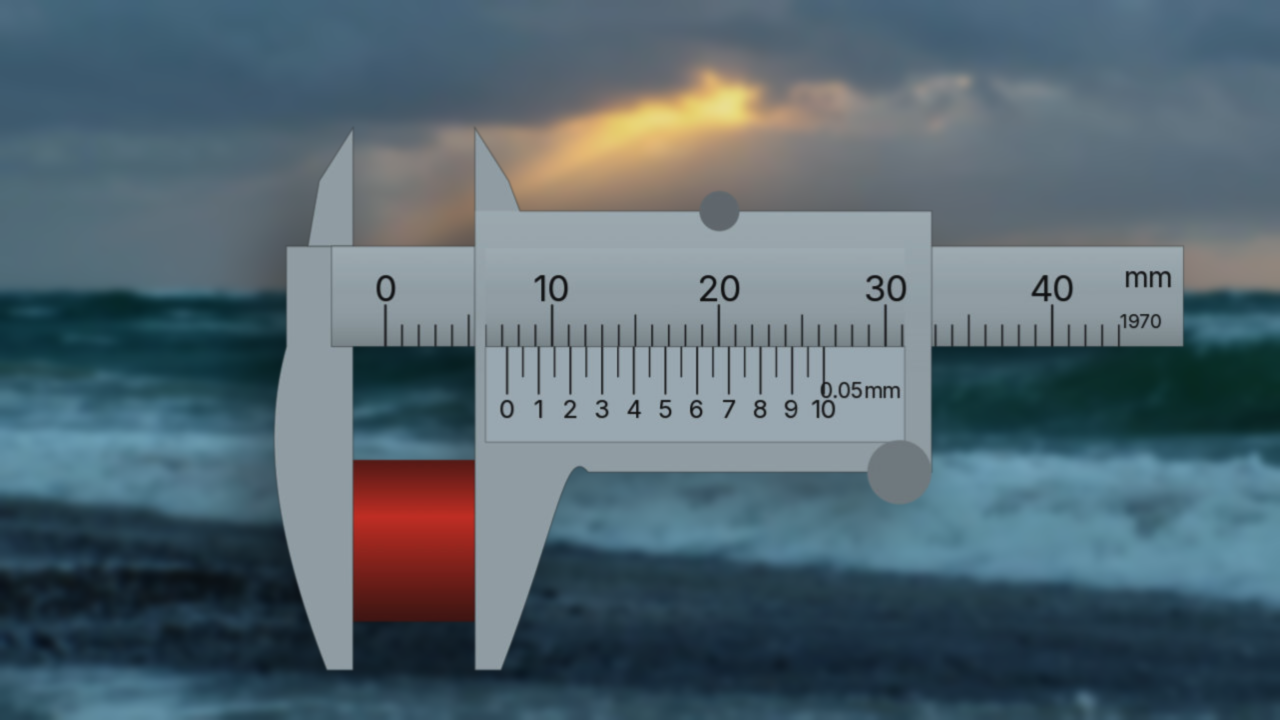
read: 7.3 mm
